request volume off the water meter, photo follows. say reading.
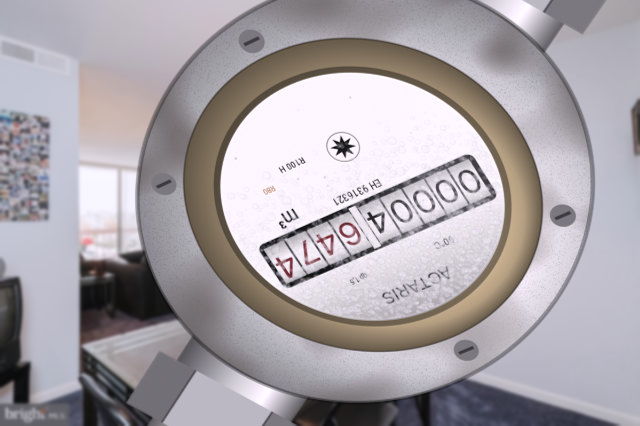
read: 4.6474 m³
